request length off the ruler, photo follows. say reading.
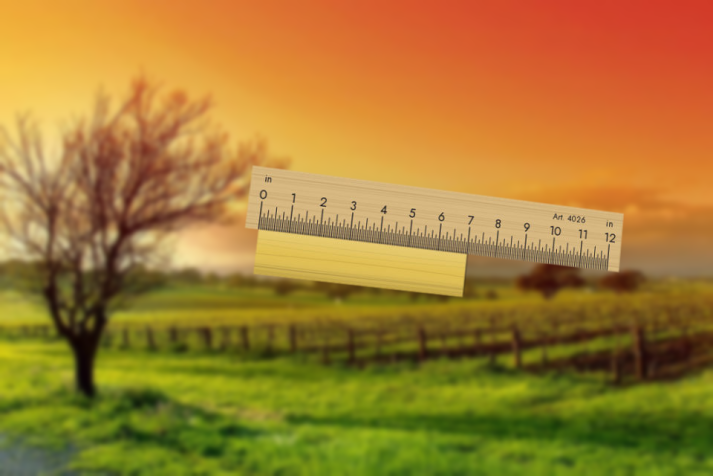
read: 7 in
